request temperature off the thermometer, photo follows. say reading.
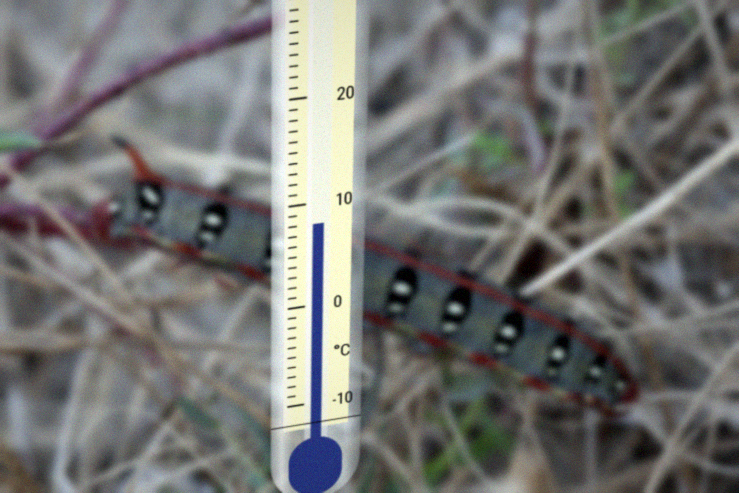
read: 8 °C
